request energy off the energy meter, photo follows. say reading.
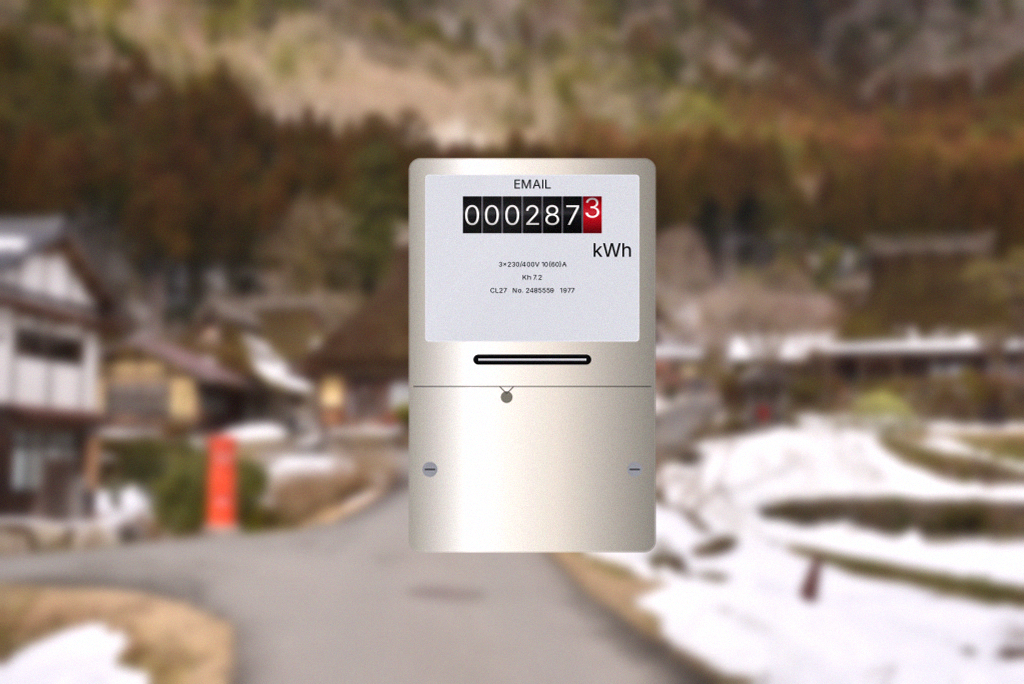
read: 287.3 kWh
